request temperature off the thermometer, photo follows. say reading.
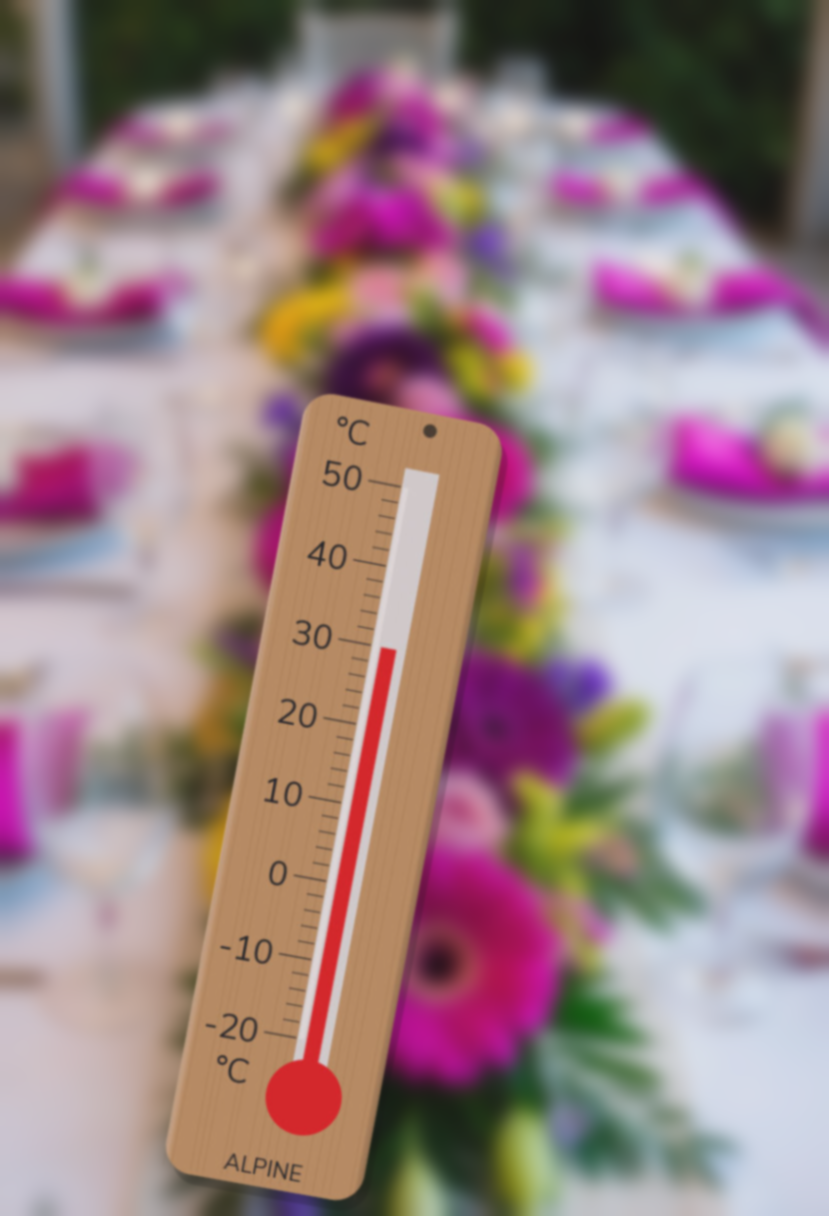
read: 30 °C
